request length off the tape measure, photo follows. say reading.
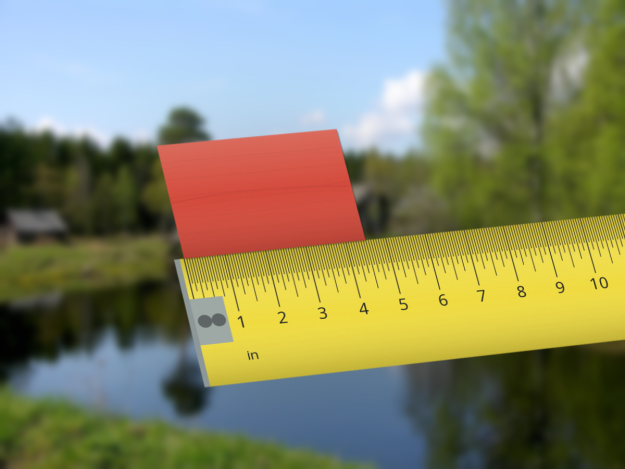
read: 4.5 in
